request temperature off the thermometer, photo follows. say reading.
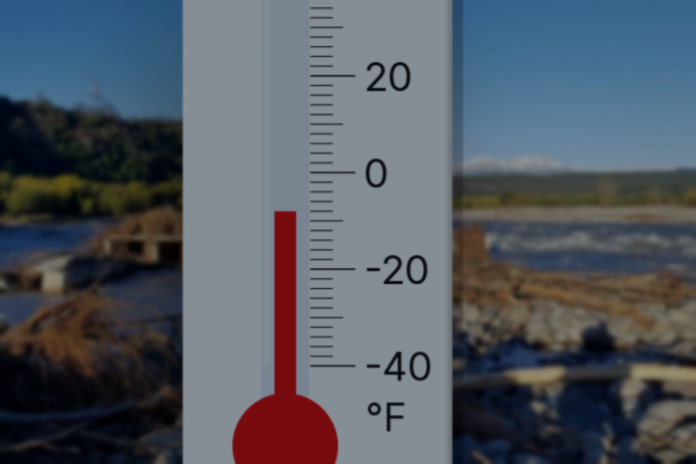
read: -8 °F
